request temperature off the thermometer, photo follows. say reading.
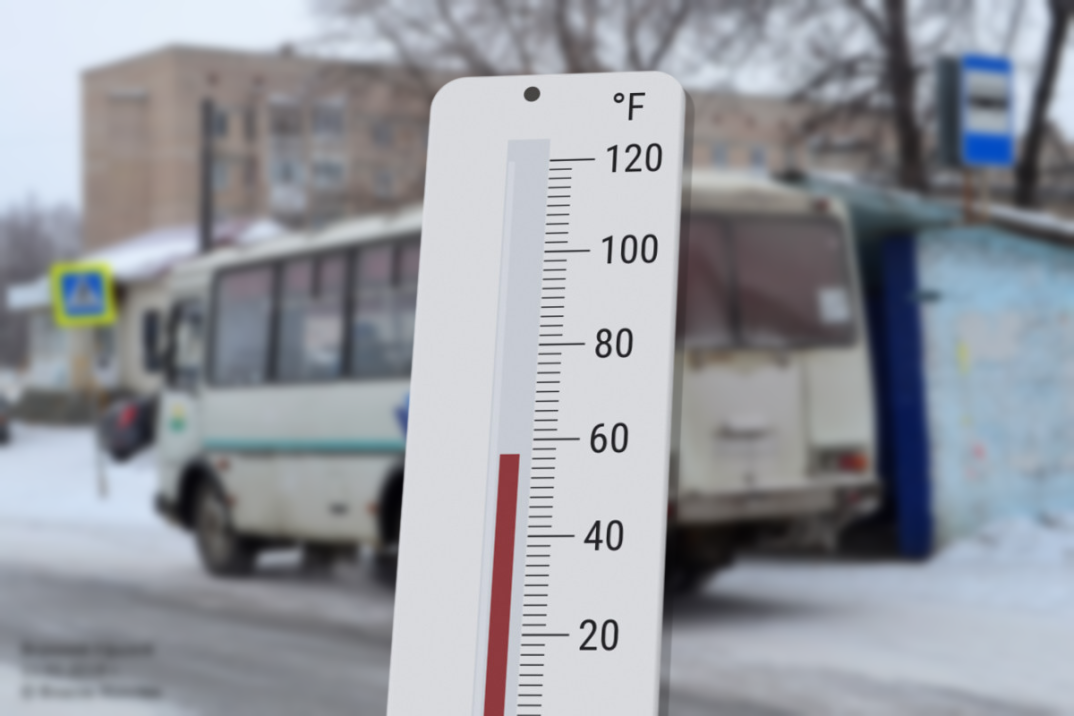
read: 57 °F
